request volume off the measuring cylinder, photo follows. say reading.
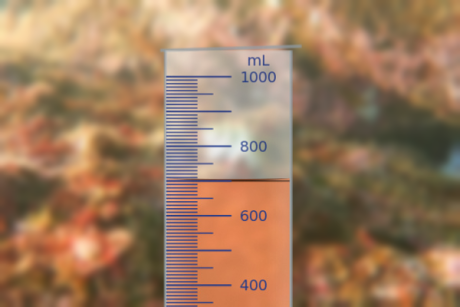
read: 700 mL
